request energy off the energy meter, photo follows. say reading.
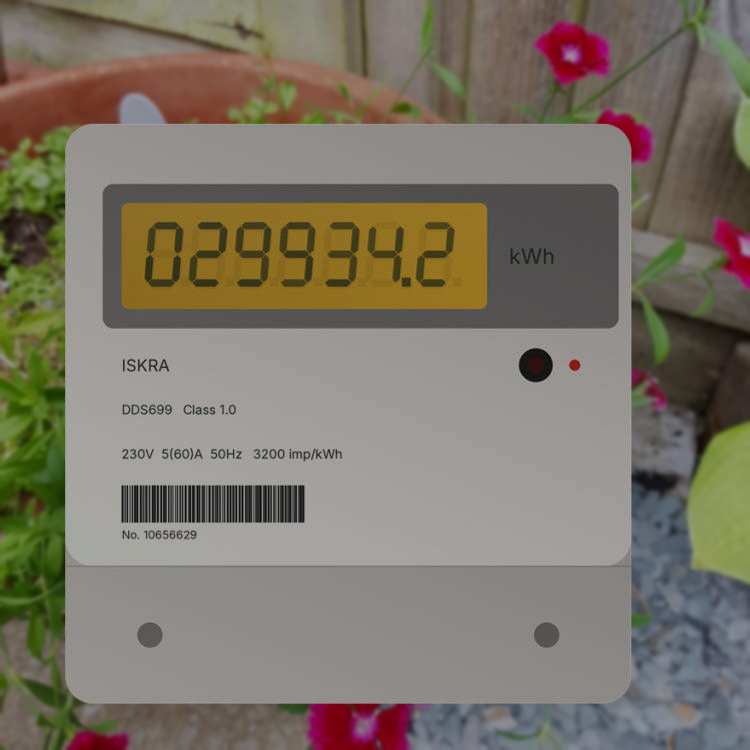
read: 29934.2 kWh
